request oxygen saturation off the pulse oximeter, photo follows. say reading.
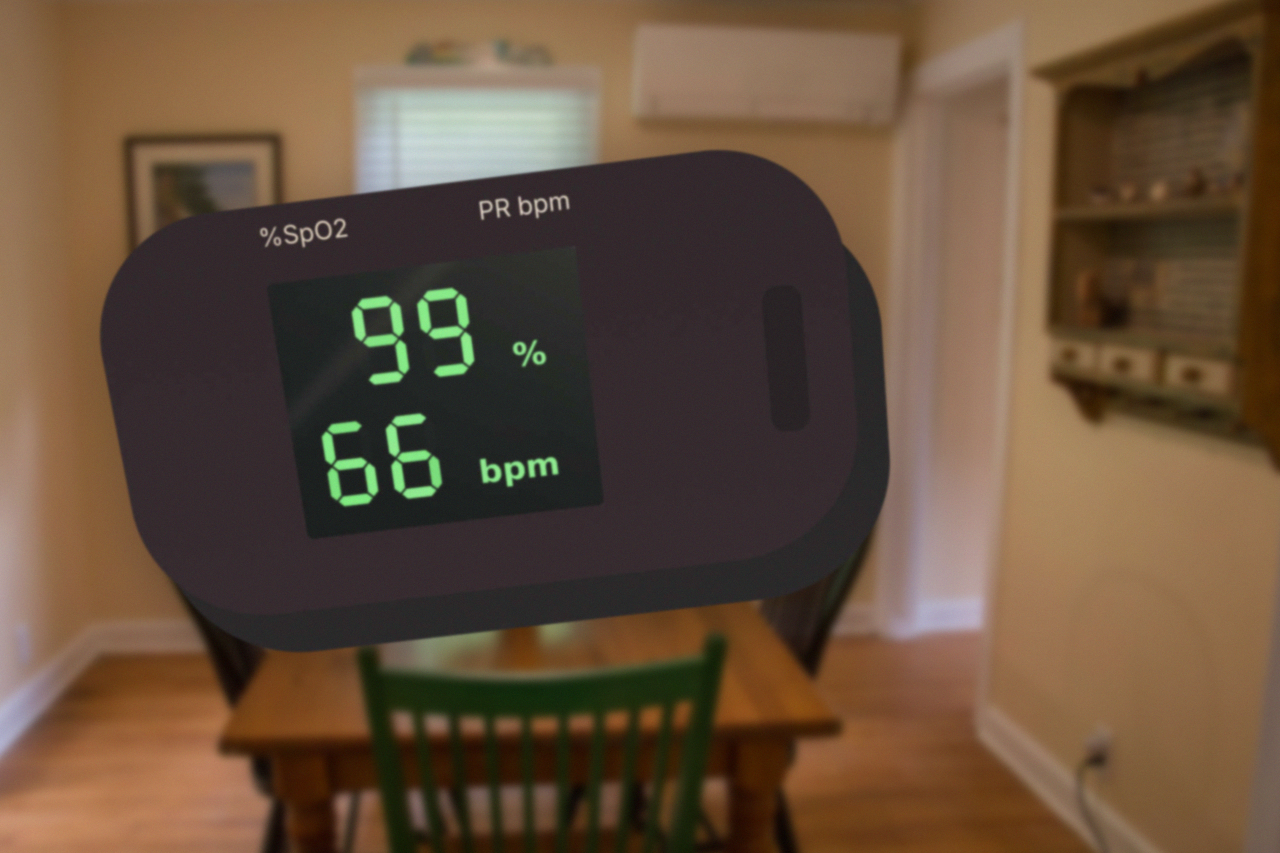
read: 99 %
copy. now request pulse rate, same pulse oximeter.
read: 66 bpm
